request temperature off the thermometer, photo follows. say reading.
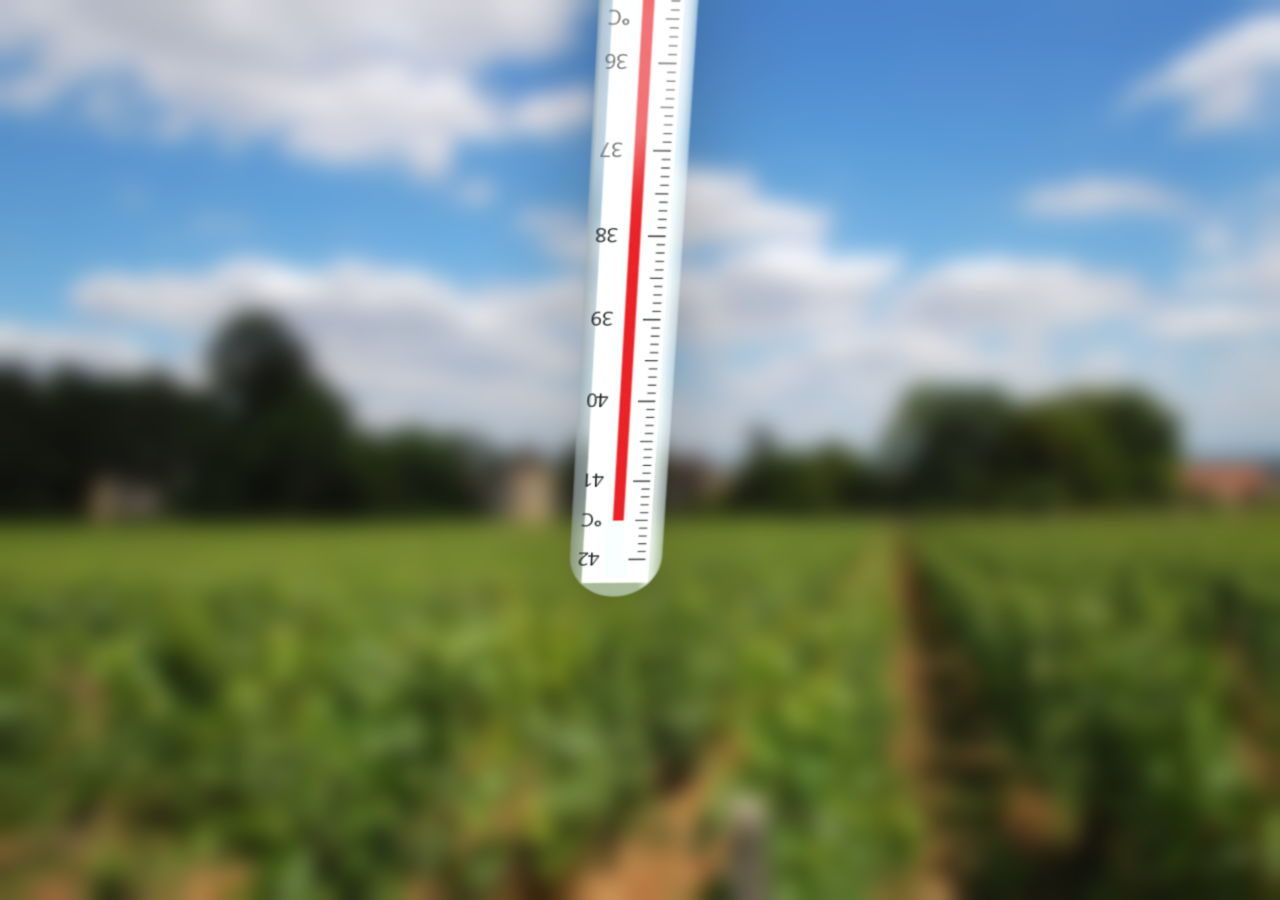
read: 41.5 °C
